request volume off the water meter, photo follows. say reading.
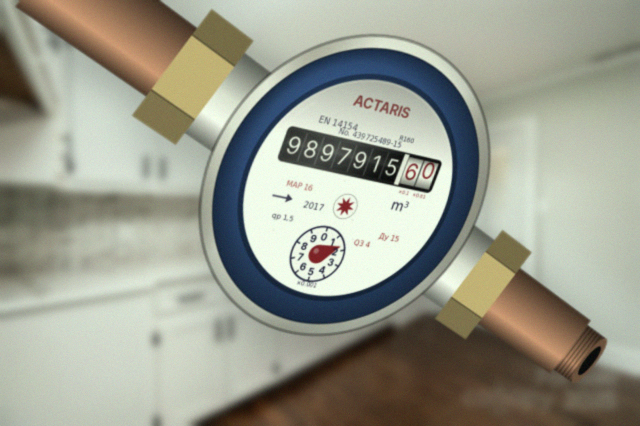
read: 9897915.601 m³
